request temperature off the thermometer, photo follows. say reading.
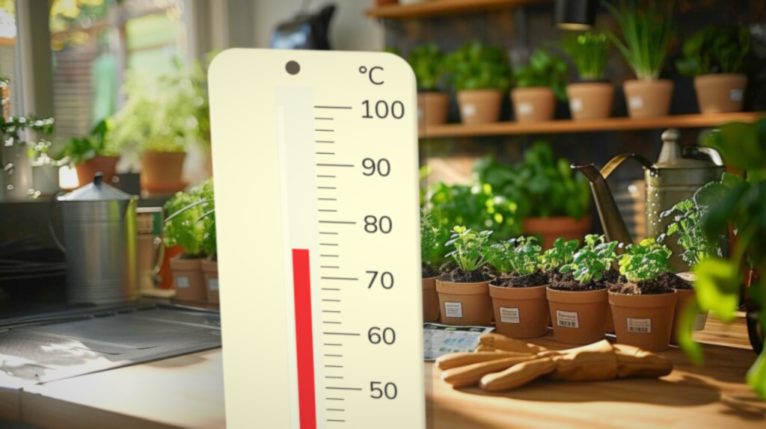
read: 75 °C
